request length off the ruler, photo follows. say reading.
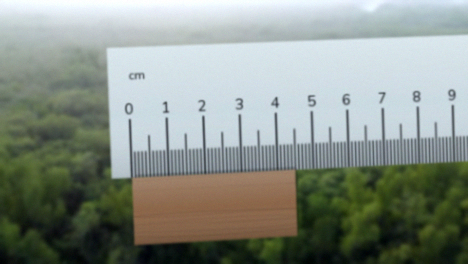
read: 4.5 cm
